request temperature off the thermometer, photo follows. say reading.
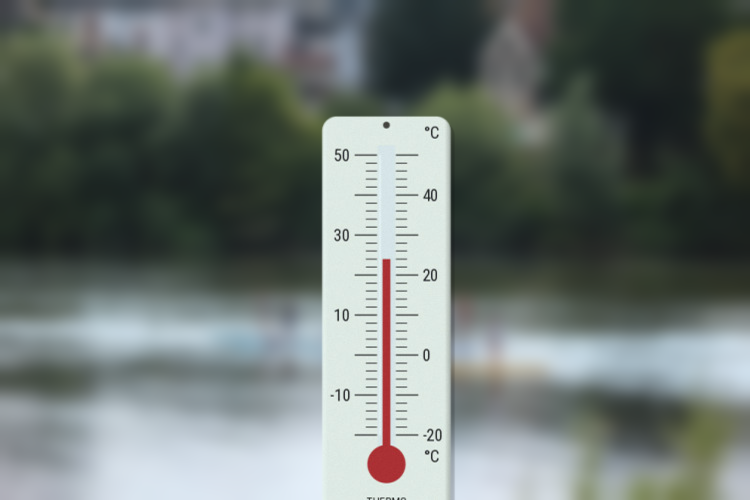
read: 24 °C
